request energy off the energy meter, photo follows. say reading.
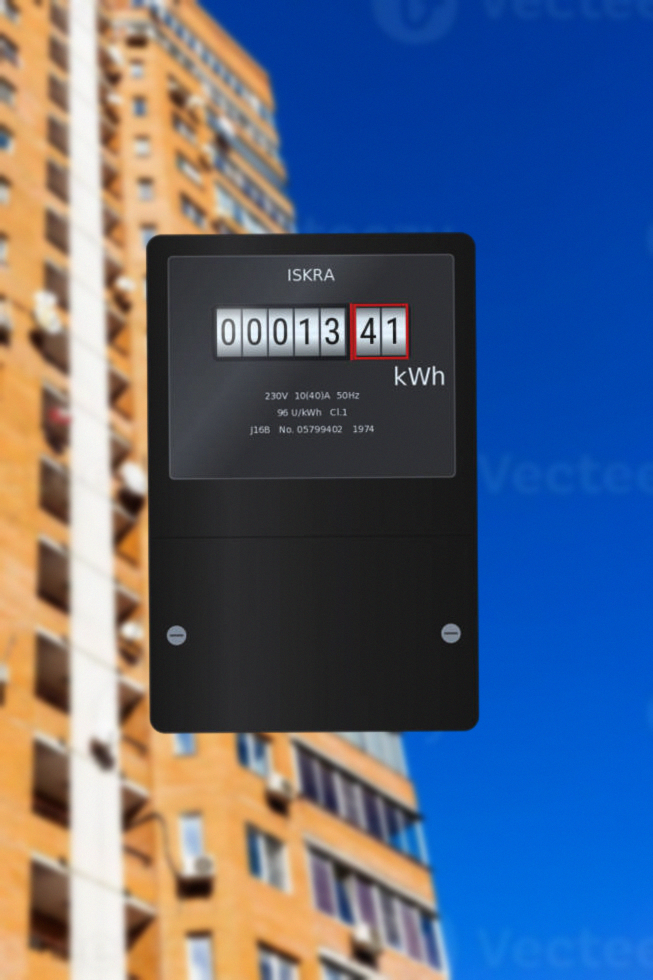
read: 13.41 kWh
